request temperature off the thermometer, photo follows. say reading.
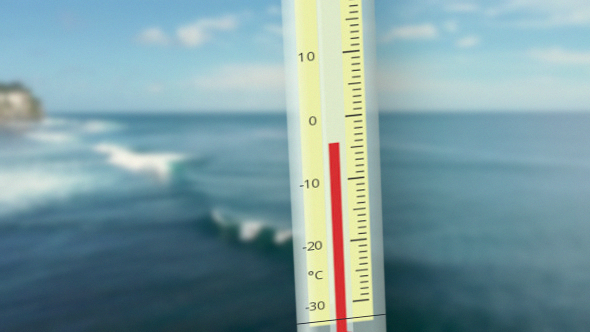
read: -4 °C
